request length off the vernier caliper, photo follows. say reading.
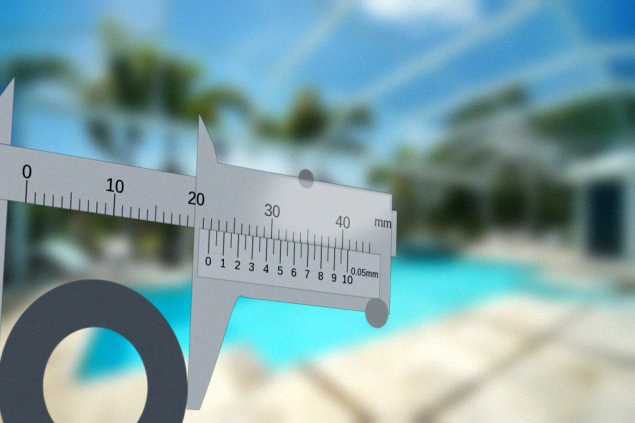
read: 21.8 mm
